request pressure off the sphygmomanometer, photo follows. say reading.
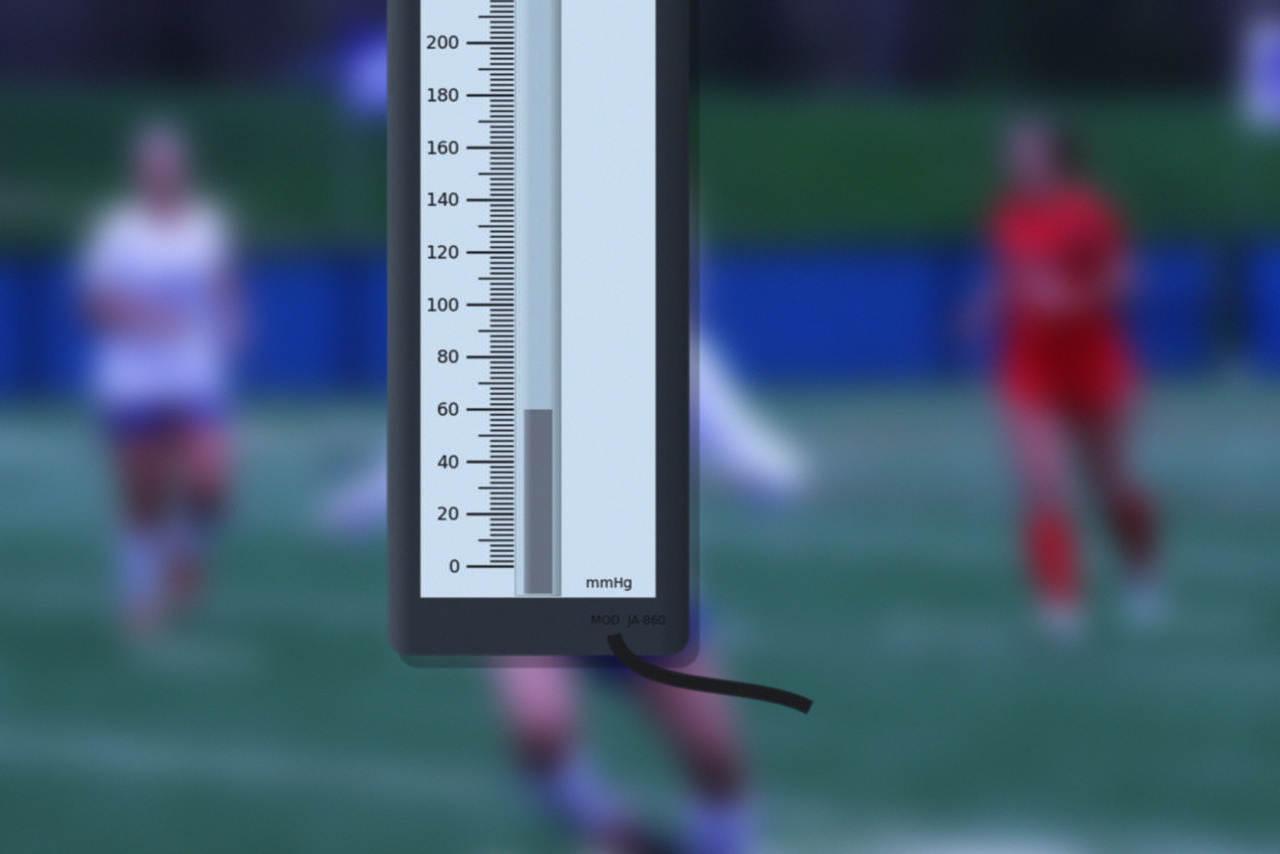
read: 60 mmHg
